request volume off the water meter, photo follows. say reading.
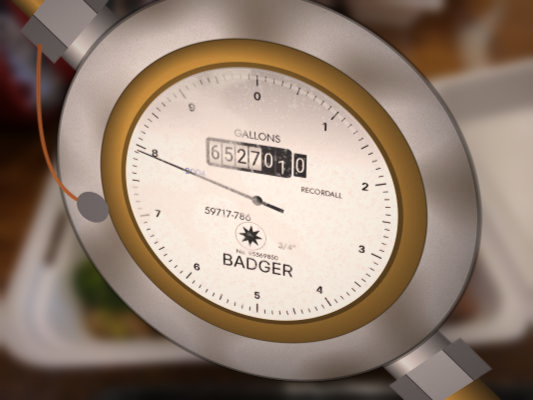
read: 6527007.9 gal
